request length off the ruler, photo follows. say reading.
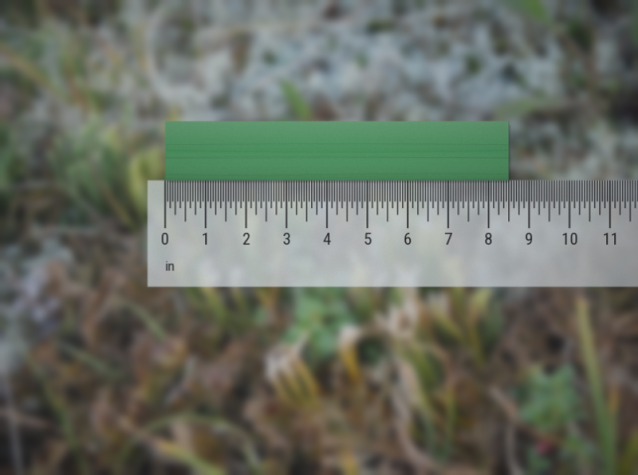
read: 8.5 in
